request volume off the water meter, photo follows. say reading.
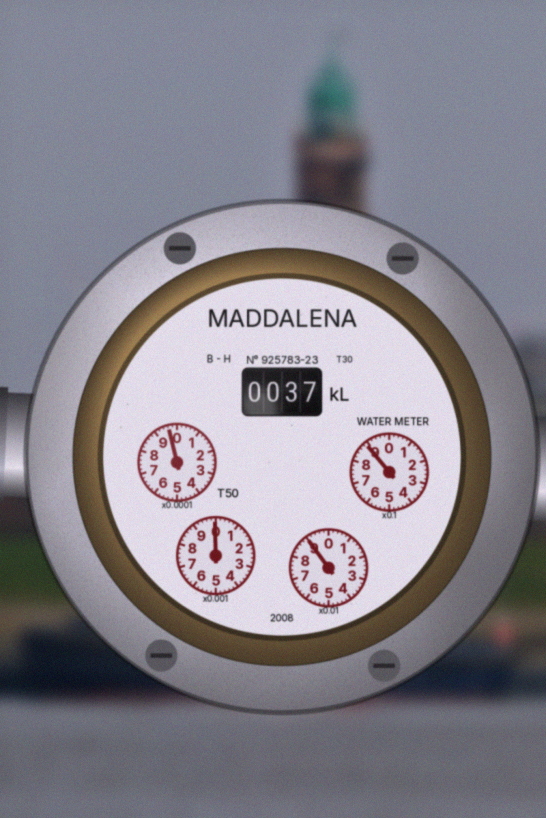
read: 37.8899 kL
